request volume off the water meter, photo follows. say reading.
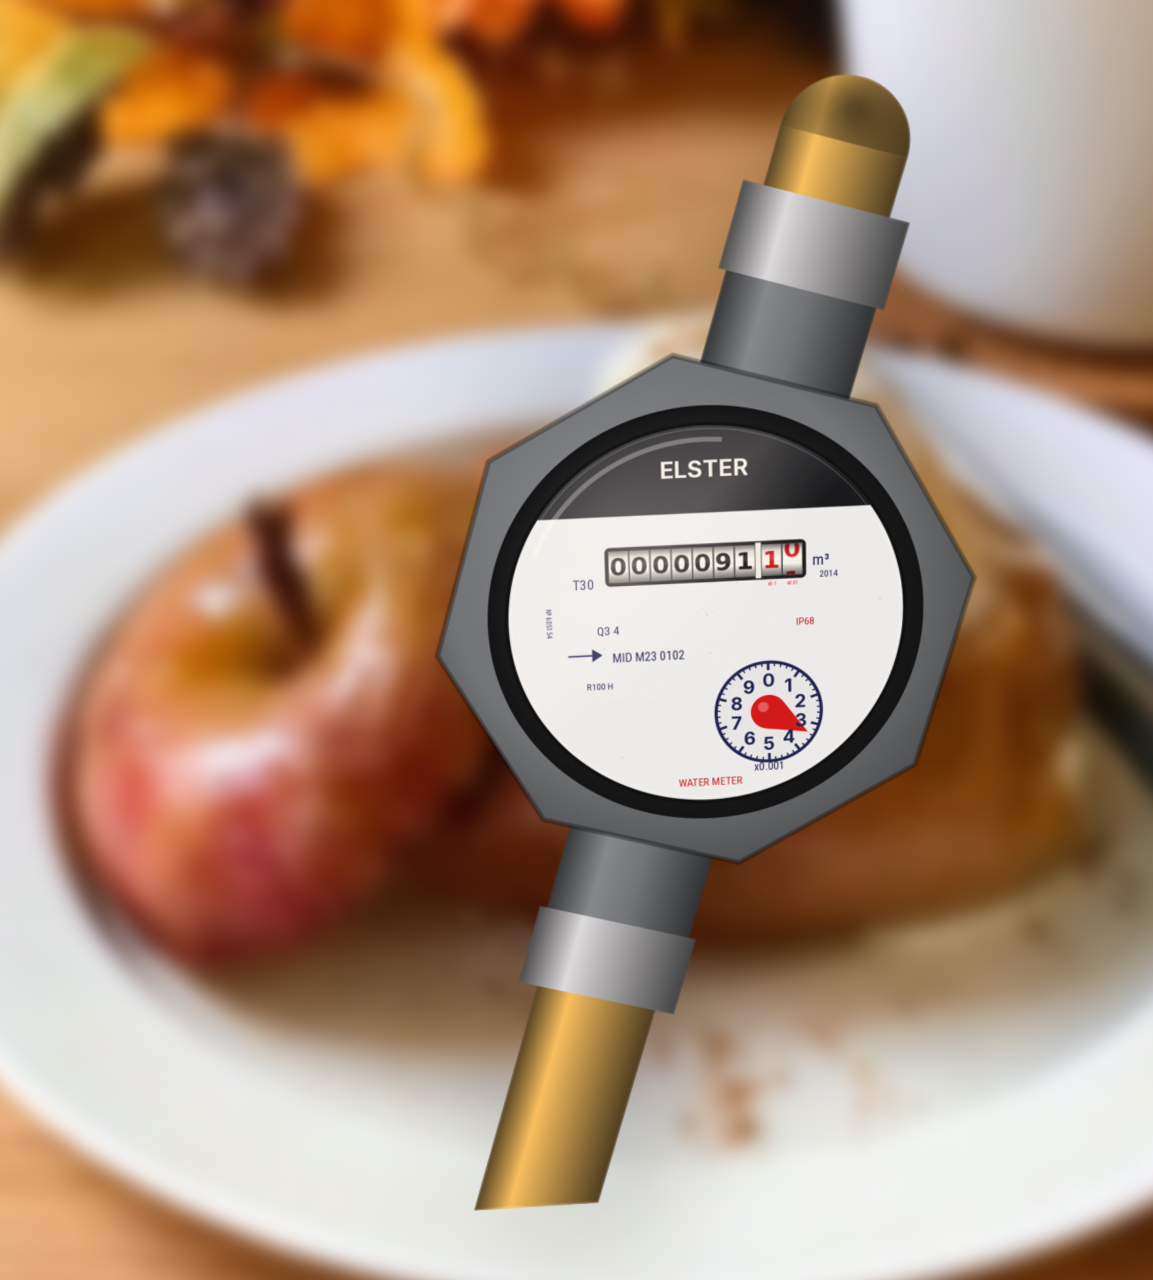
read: 91.103 m³
